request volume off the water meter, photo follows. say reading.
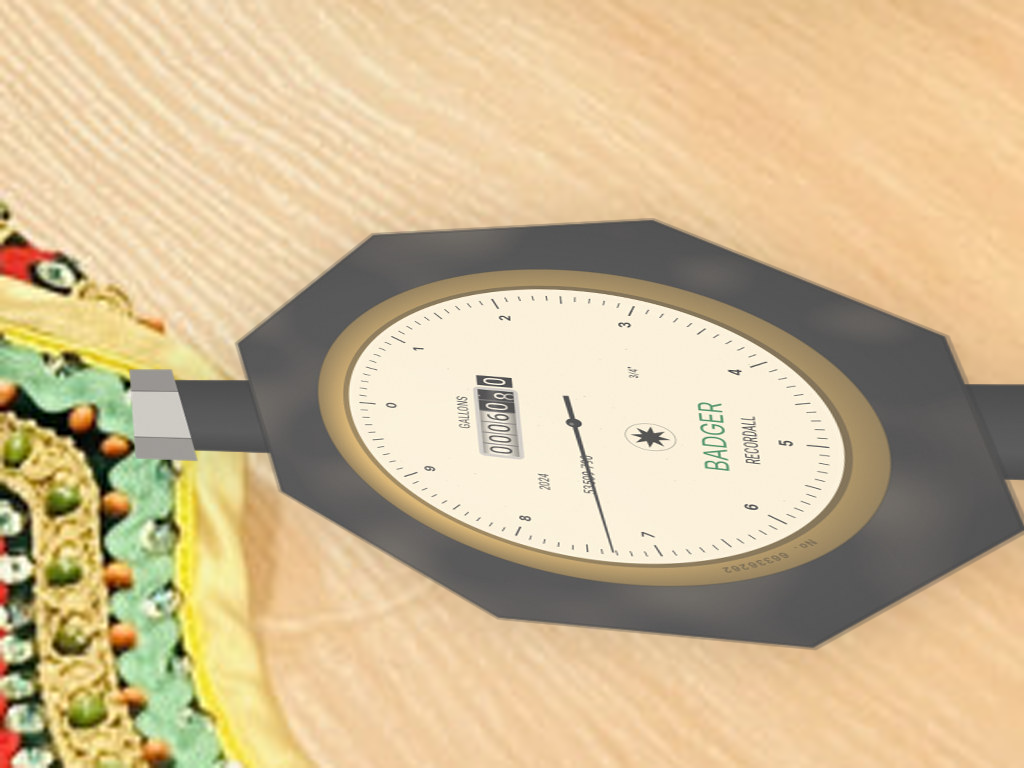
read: 6077.3 gal
